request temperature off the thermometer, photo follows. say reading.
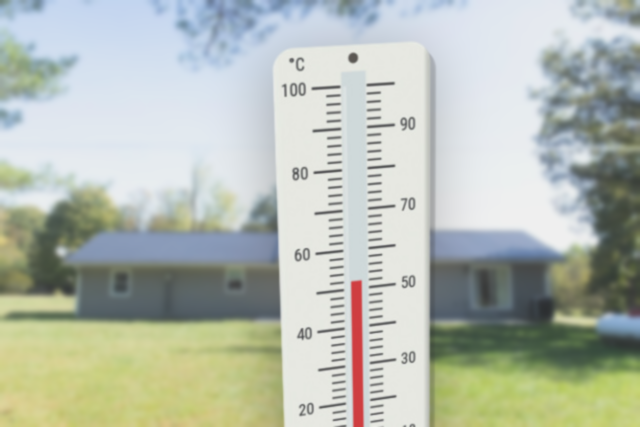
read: 52 °C
